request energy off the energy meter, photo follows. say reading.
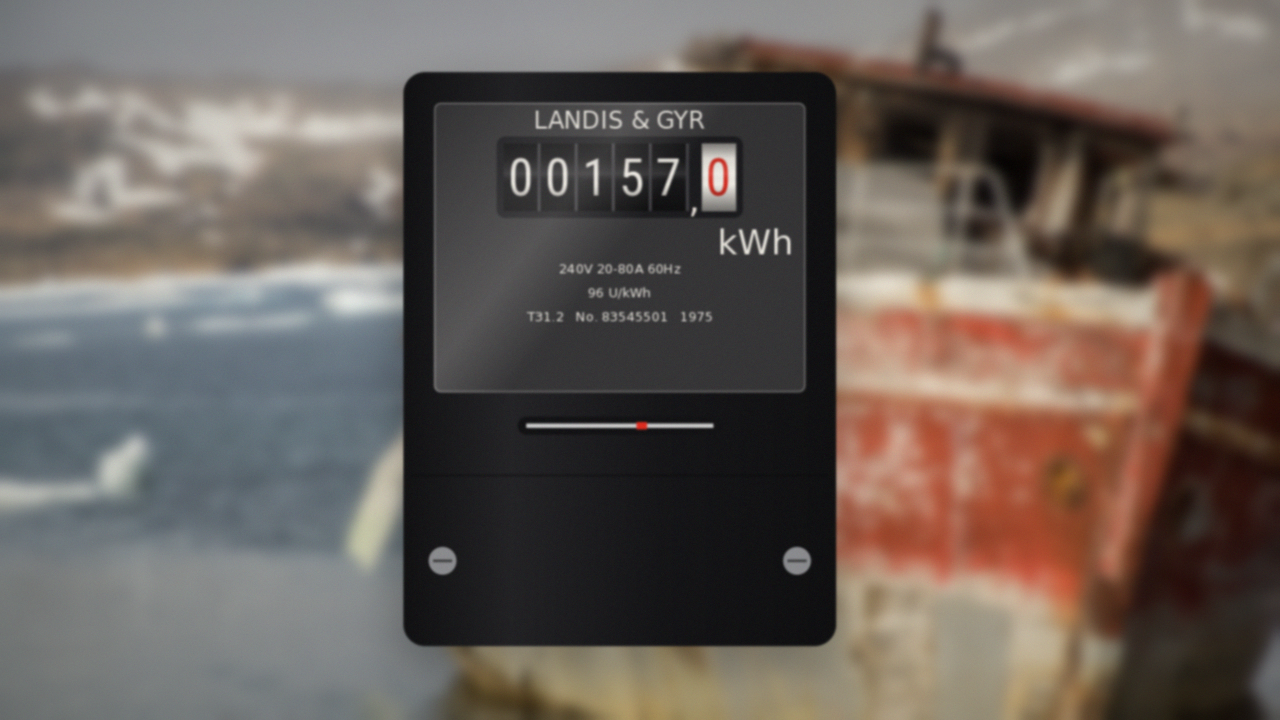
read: 157.0 kWh
